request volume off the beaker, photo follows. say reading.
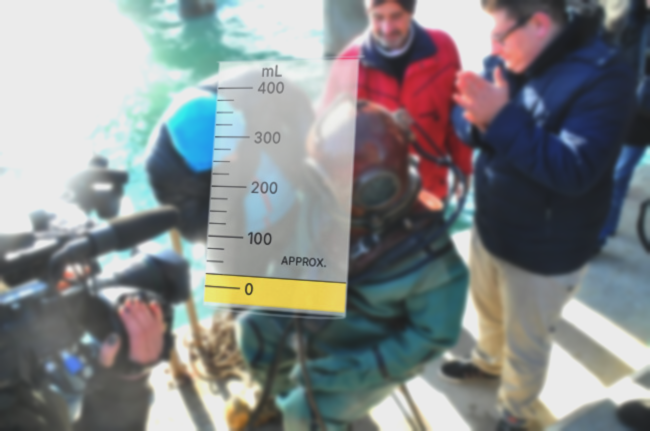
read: 25 mL
